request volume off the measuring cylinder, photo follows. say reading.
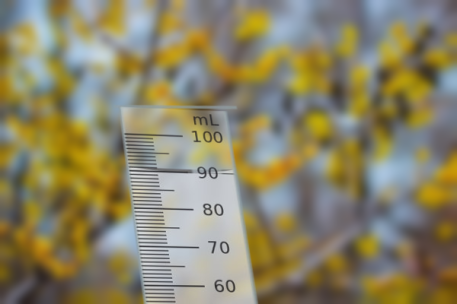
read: 90 mL
